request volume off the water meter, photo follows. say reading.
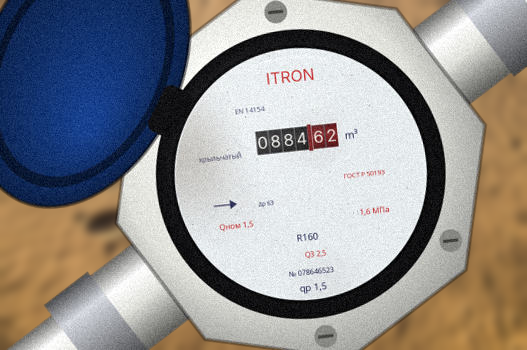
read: 884.62 m³
